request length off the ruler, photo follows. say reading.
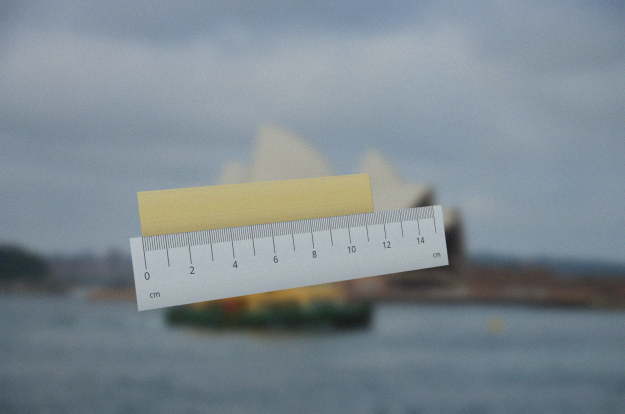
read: 11.5 cm
